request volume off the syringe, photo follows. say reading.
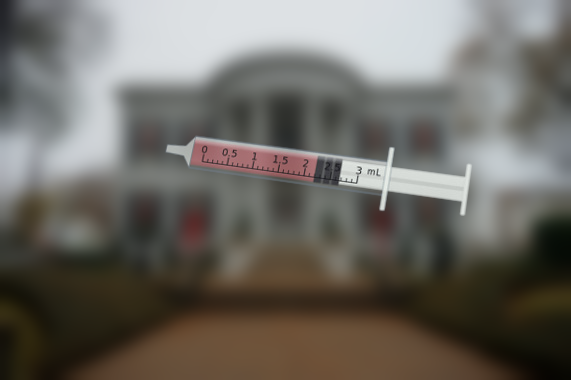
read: 2.2 mL
